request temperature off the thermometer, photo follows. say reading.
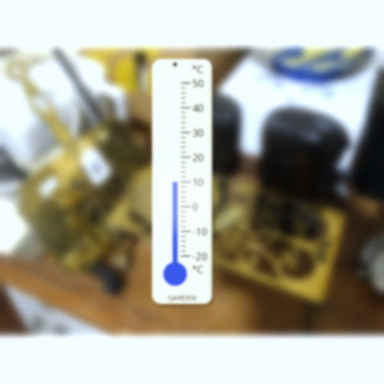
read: 10 °C
